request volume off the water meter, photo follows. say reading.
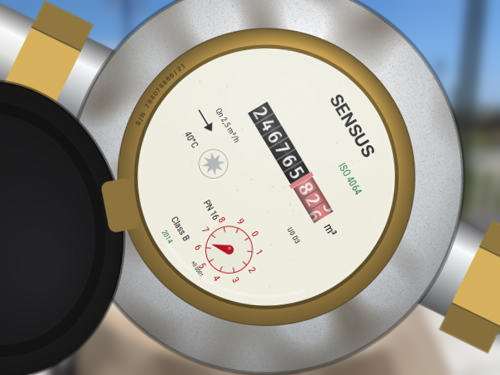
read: 246765.8256 m³
